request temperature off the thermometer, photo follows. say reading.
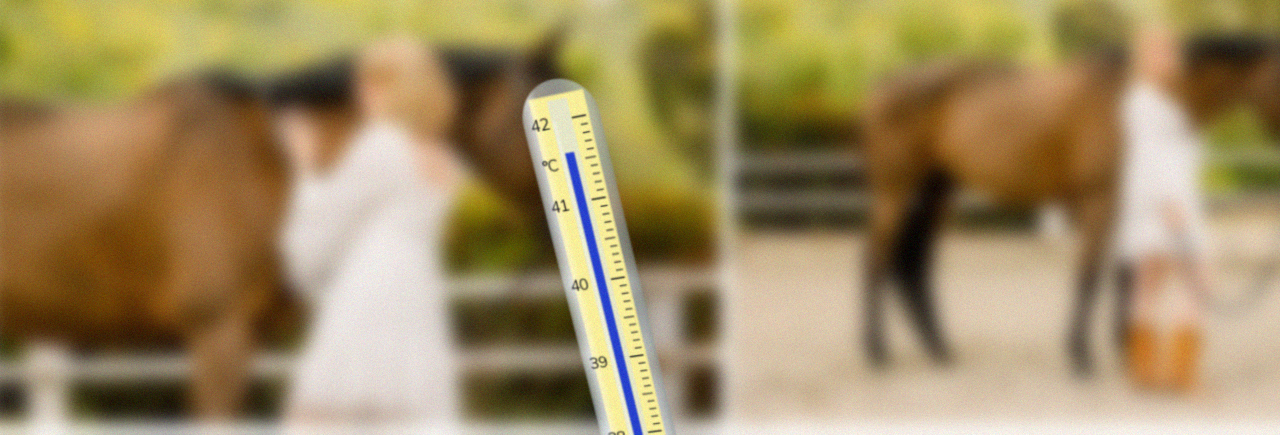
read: 41.6 °C
